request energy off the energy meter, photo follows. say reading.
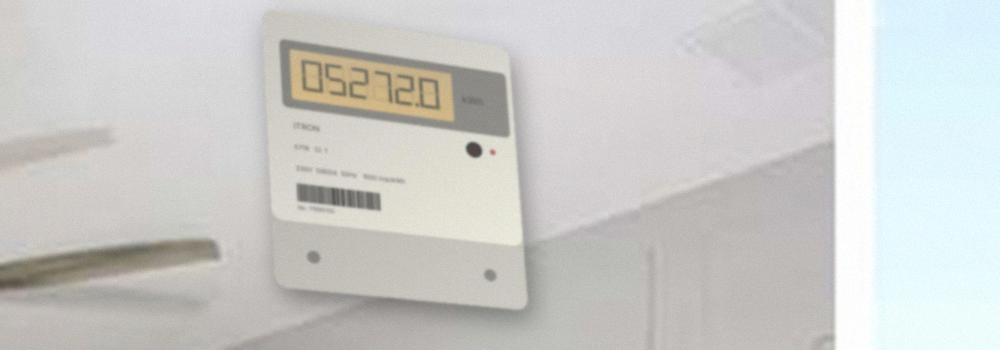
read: 5272.0 kWh
